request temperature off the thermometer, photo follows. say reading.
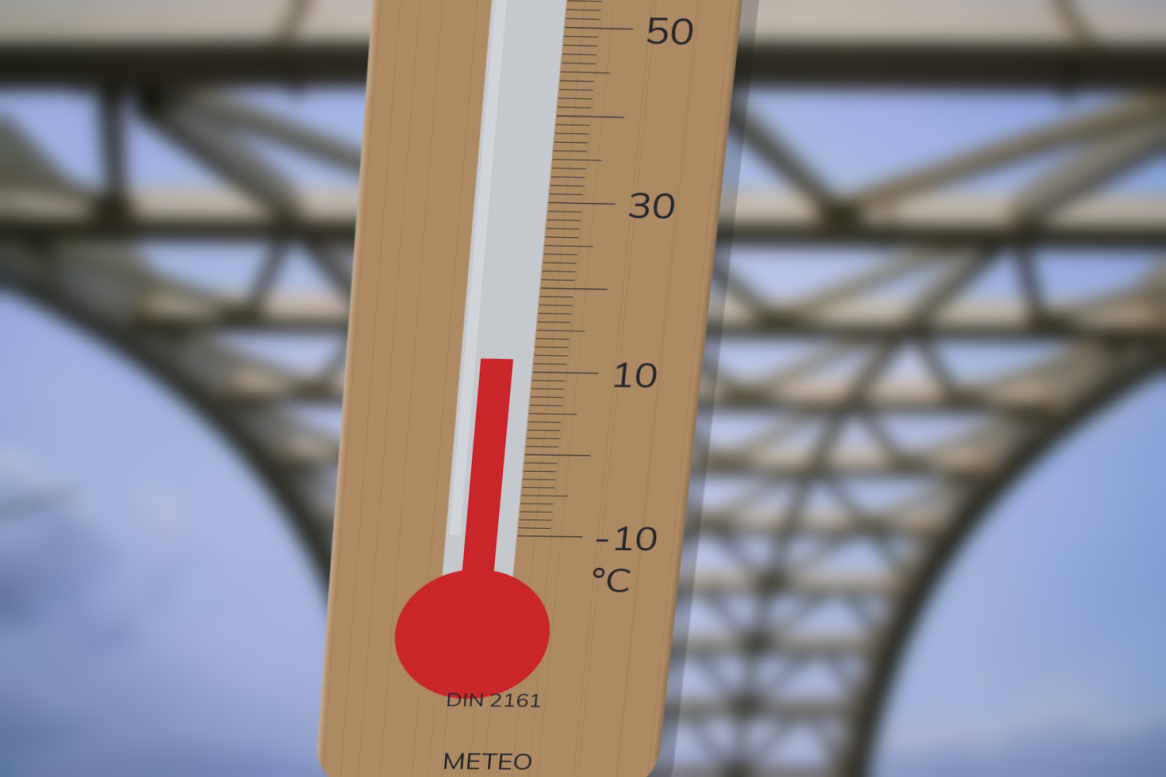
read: 11.5 °C
